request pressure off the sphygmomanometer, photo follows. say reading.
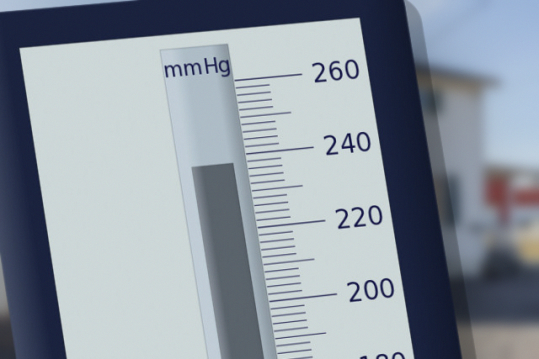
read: 238 mmHg
